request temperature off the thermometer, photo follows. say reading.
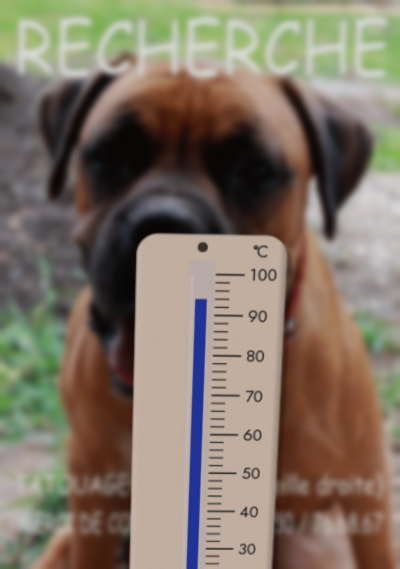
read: 94 °C
